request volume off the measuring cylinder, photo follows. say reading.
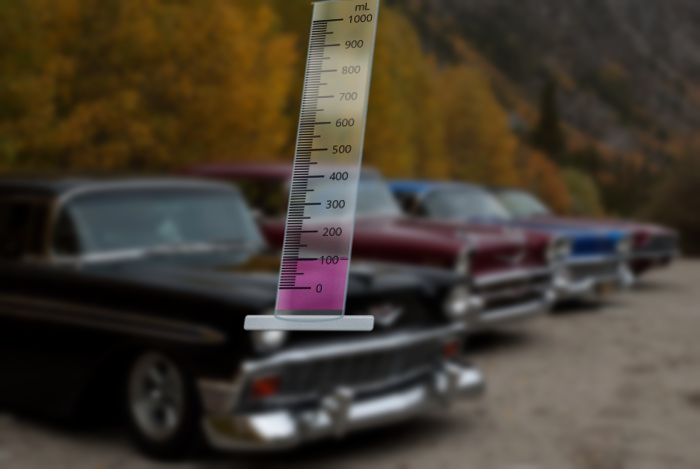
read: 100 mL
